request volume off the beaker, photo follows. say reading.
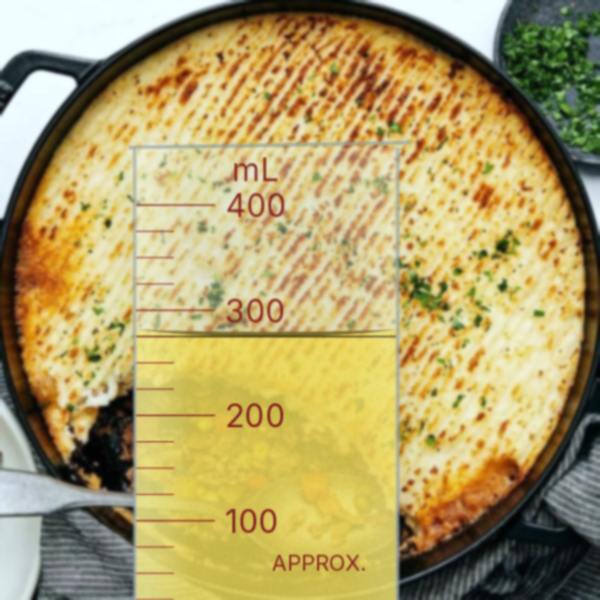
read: 275 mL
